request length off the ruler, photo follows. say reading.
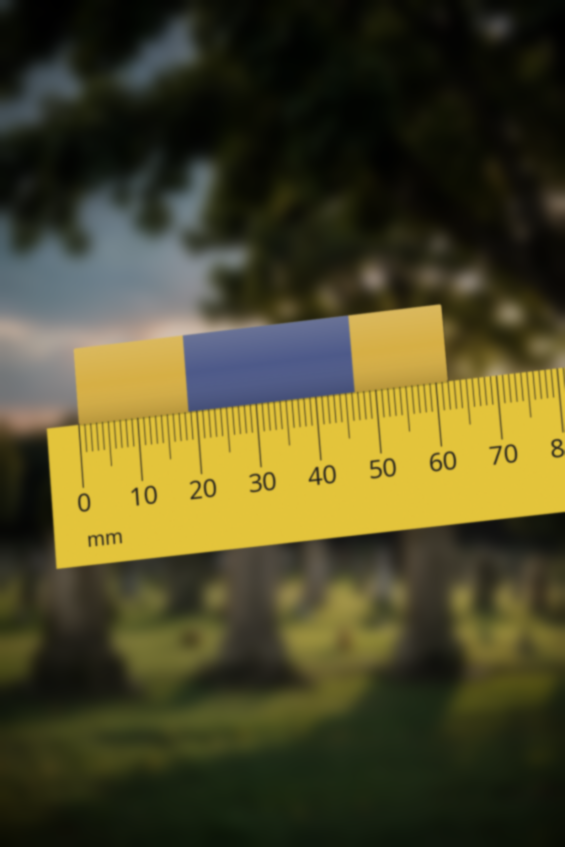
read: 62 mm
